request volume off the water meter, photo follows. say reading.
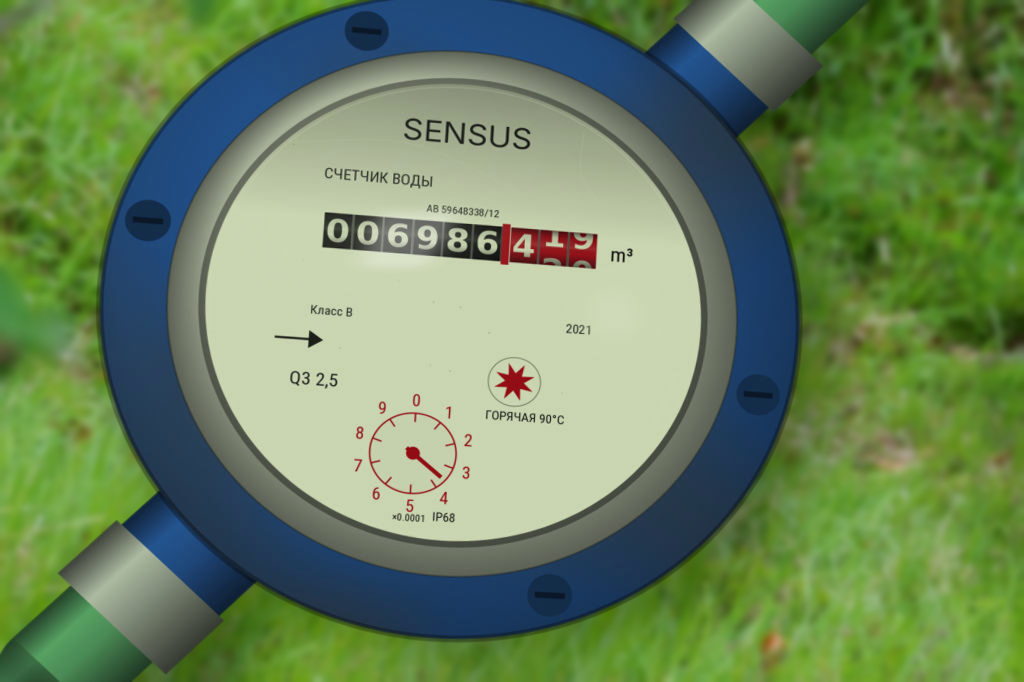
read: 6986.4193 m³
